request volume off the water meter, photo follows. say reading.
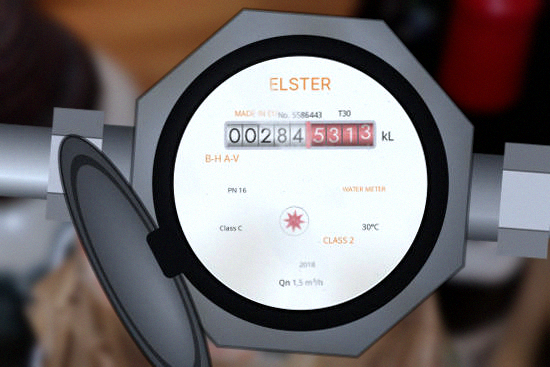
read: 284.5313 kL
